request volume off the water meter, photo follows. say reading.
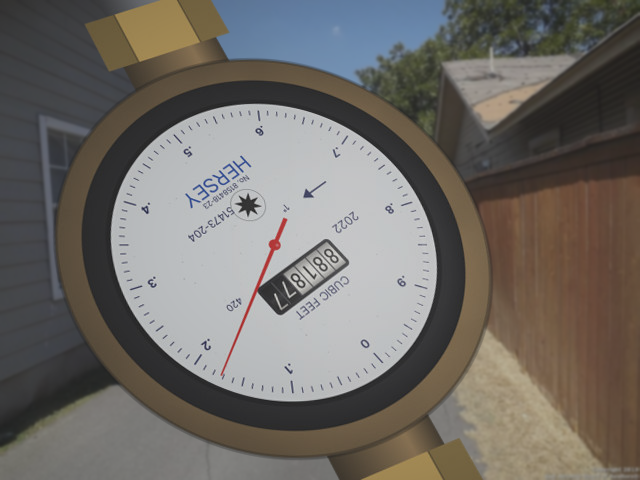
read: 881877.17 ft³
